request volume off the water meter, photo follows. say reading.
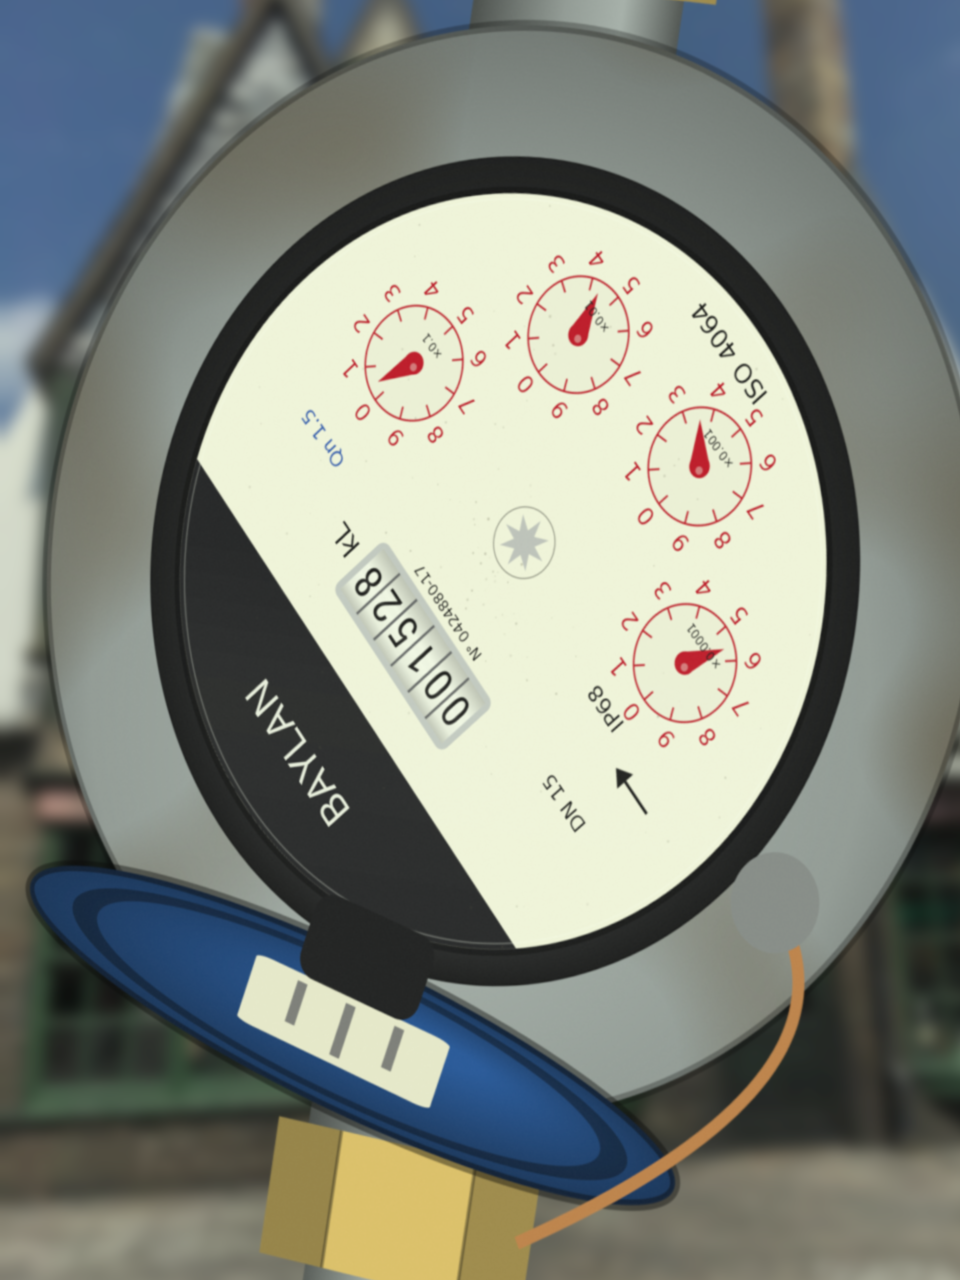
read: 1528.0435 kL
